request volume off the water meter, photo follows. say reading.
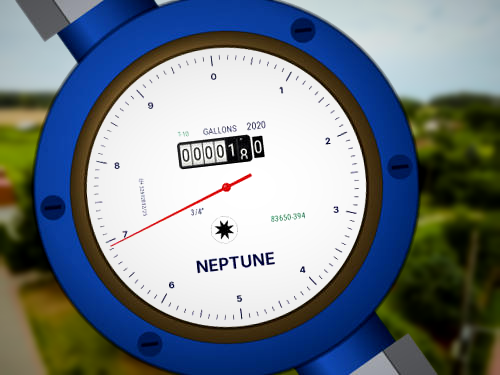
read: 176.9 gal
